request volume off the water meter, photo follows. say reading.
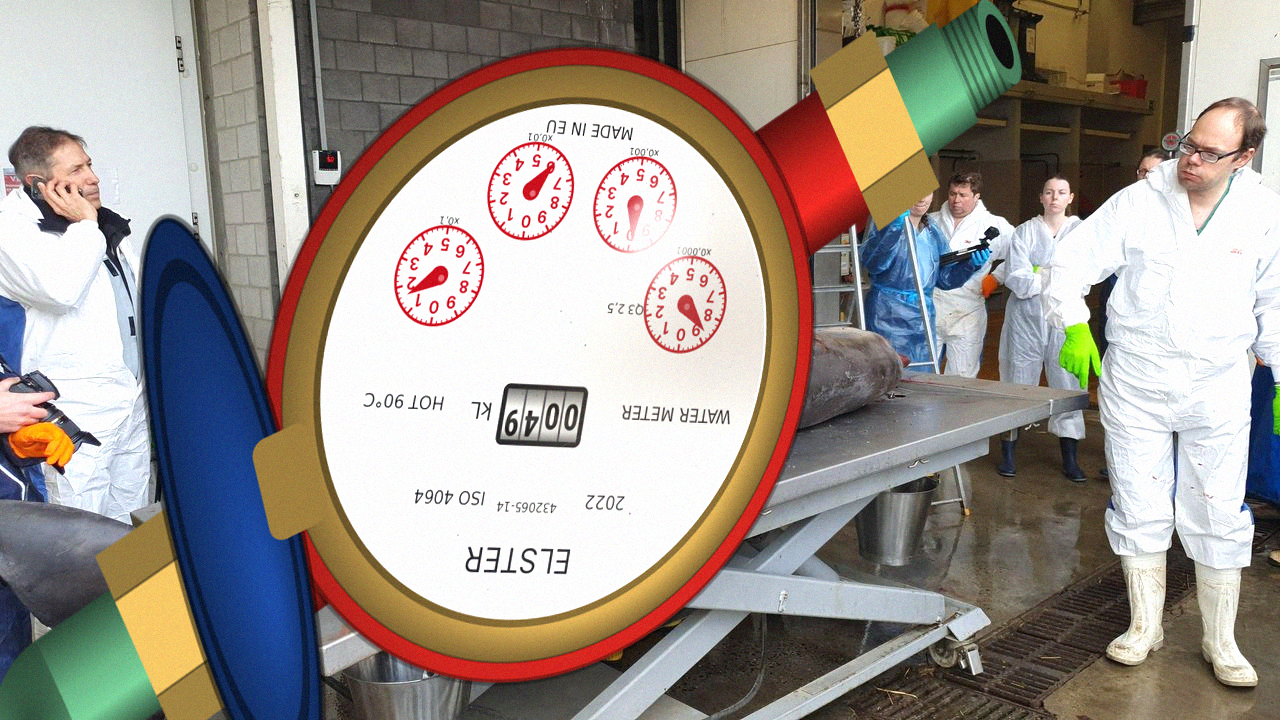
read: 49.1598 kL
